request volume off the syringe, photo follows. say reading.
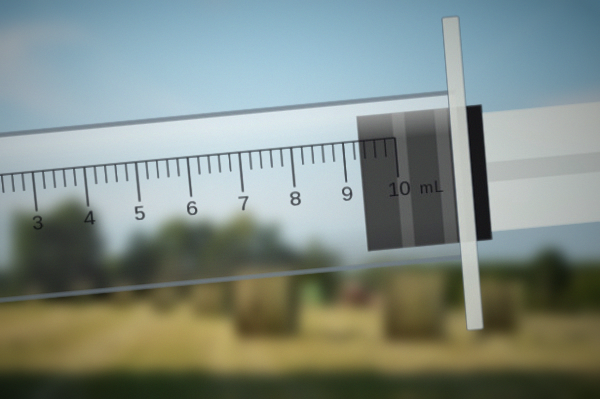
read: 9.3 mL
